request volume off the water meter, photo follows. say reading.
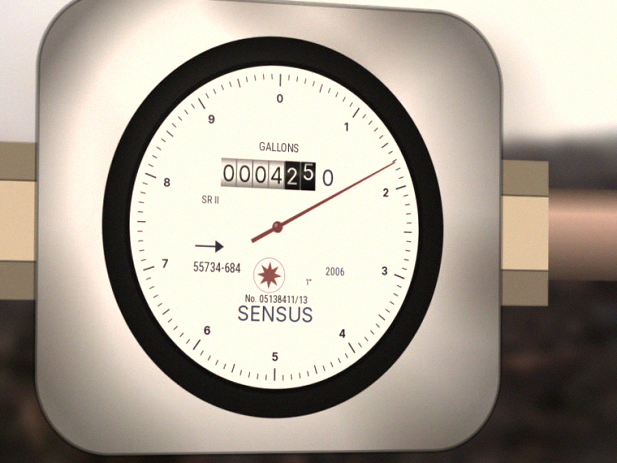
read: 4251.7 gal
